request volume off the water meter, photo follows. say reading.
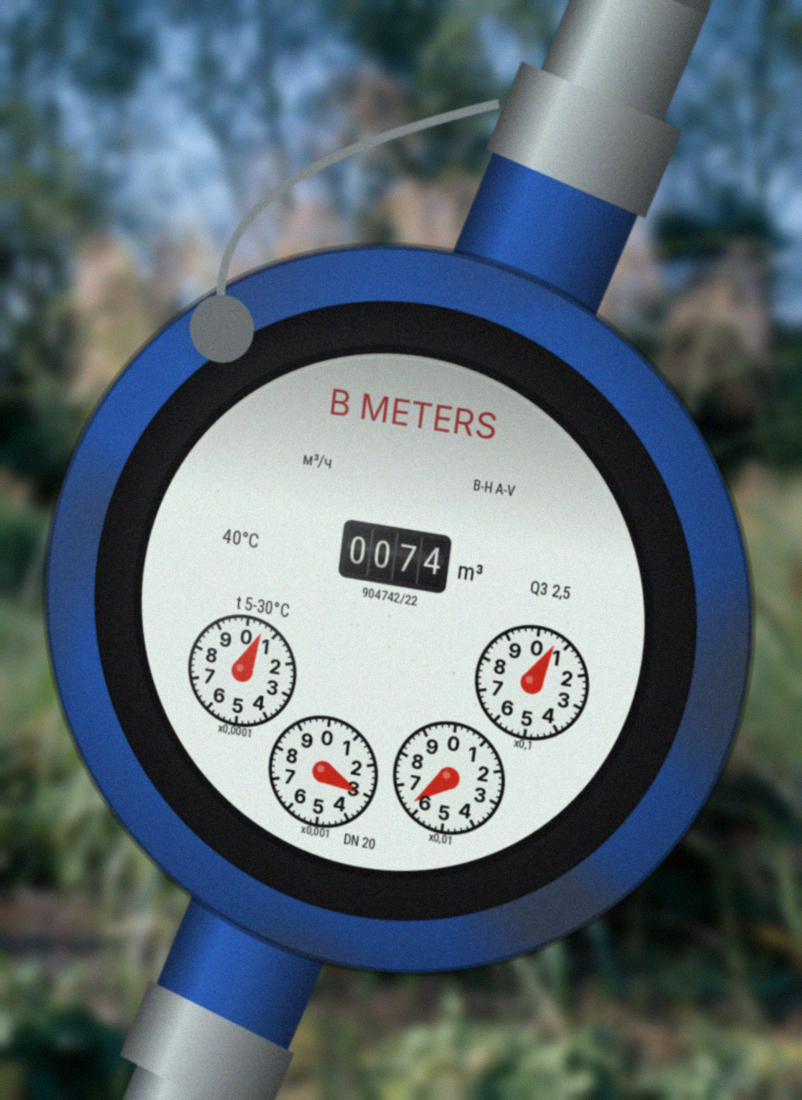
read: 74.0630 m³
